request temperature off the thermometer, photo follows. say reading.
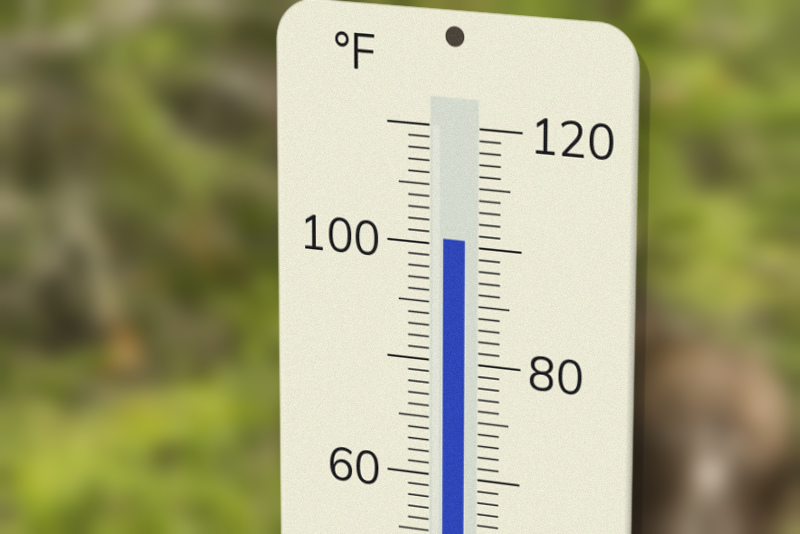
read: 101 °F
